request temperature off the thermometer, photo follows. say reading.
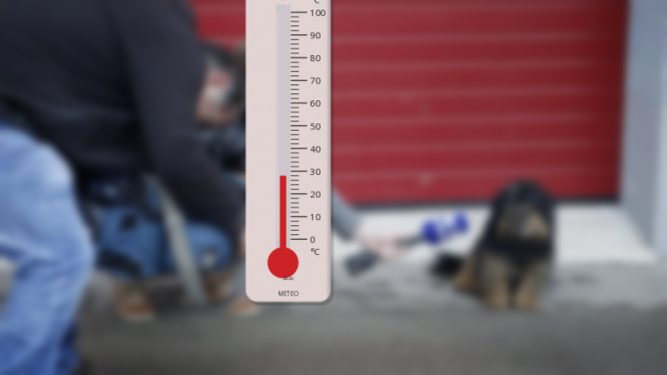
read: 28 °C
